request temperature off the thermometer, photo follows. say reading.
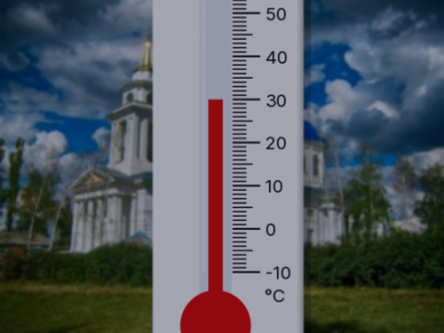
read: 30 °C
